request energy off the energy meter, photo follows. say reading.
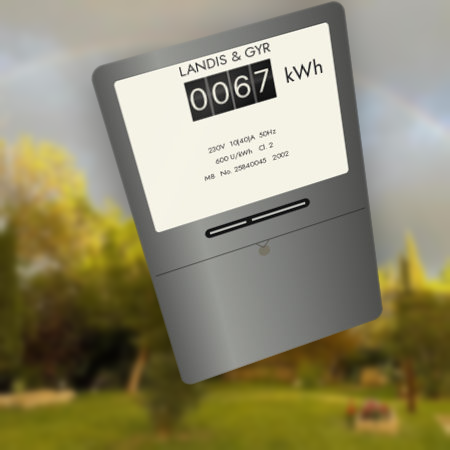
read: 67 kWh
